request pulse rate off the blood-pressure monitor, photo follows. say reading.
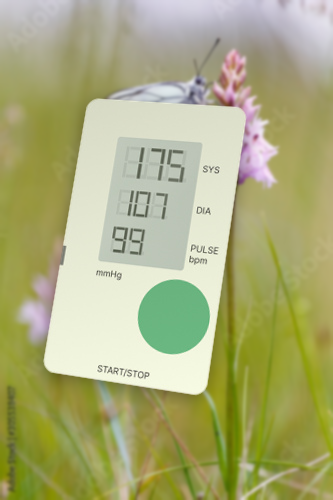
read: 99 bpm
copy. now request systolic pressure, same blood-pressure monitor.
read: 175 mmHg
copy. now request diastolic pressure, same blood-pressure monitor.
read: 107 mmHg
